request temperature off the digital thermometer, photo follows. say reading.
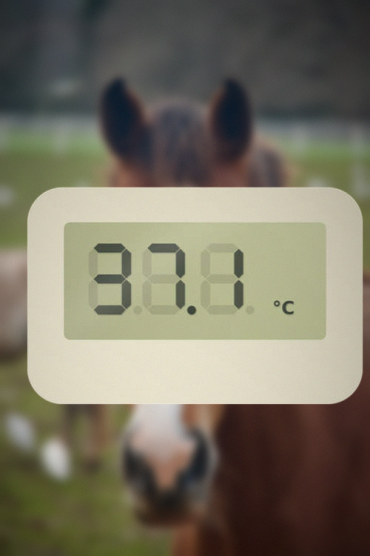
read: 37.1 °C
